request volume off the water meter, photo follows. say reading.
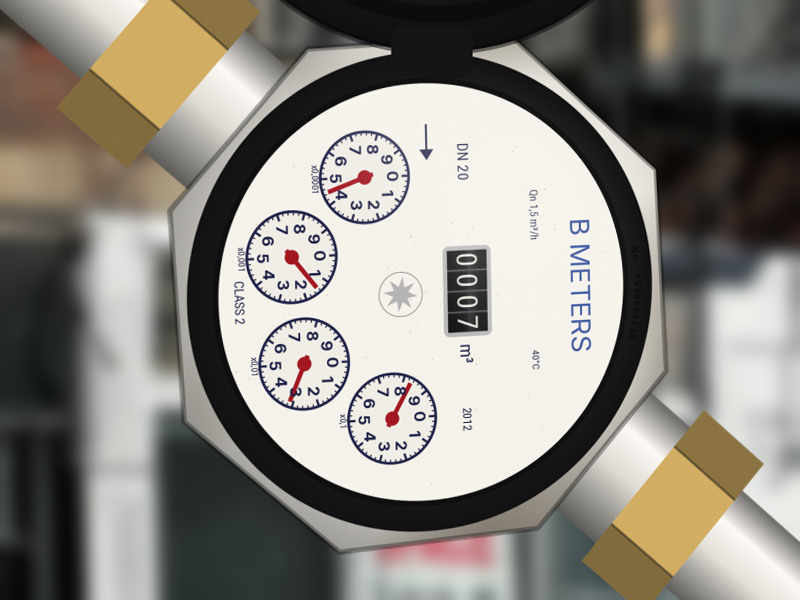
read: 7.8314 m³
